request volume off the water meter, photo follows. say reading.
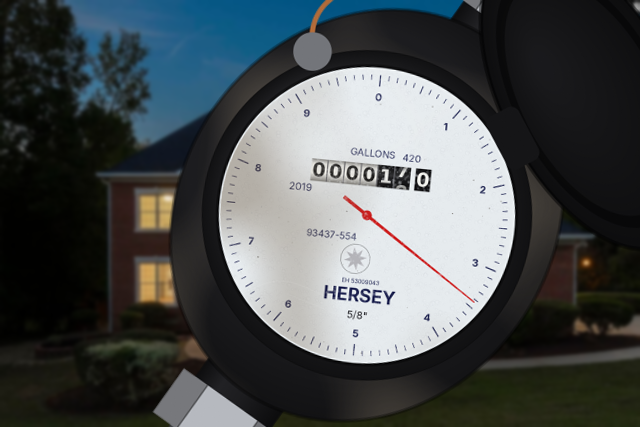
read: 173.4 gal
